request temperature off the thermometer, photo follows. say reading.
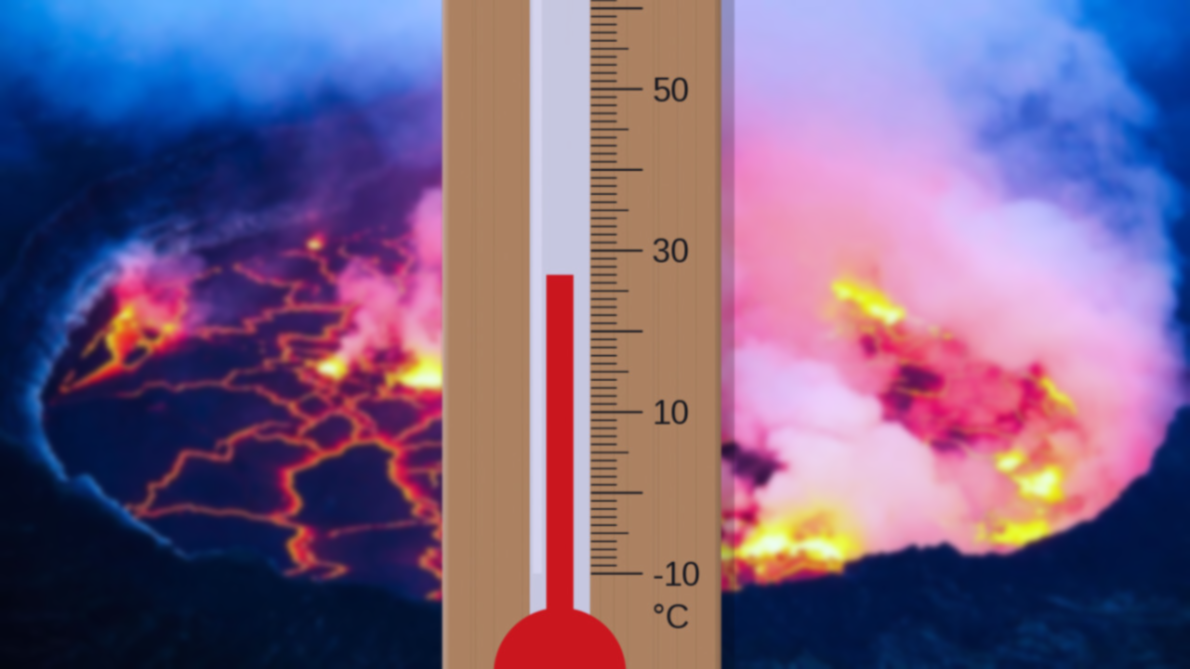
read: 27 °C
